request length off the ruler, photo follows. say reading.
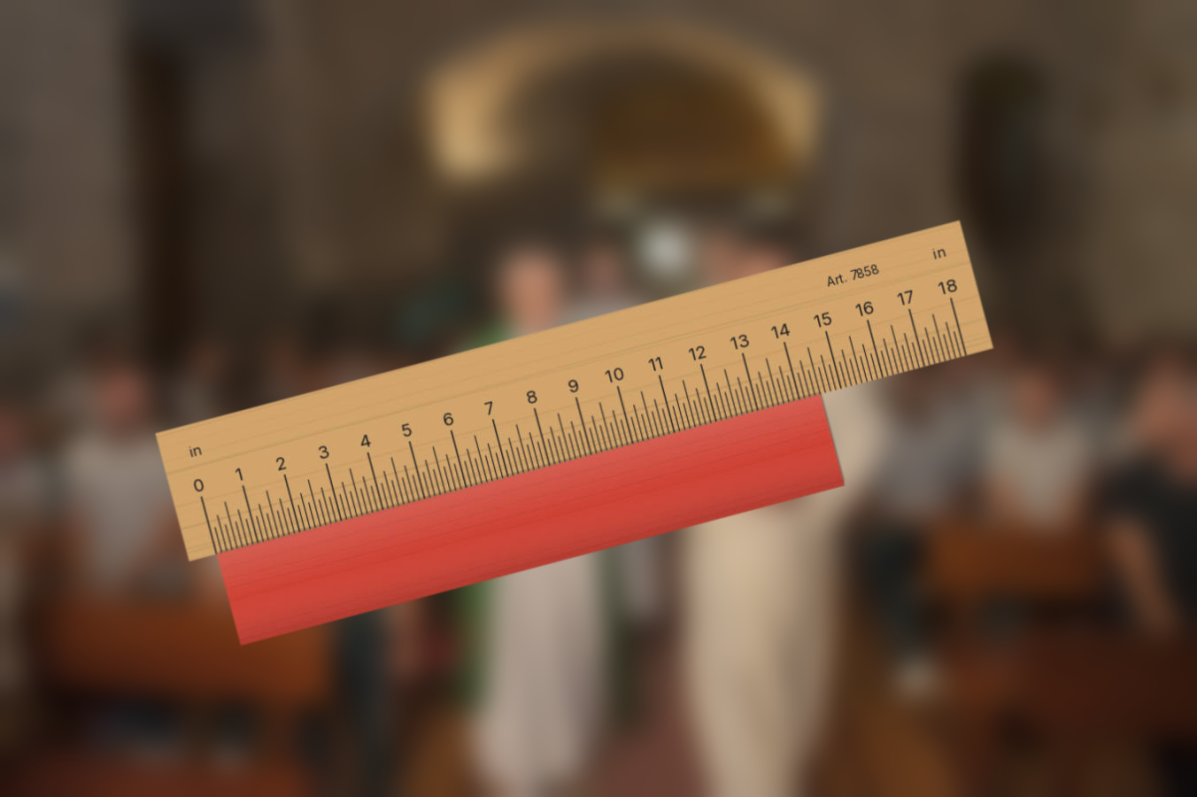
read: 14.5 in
